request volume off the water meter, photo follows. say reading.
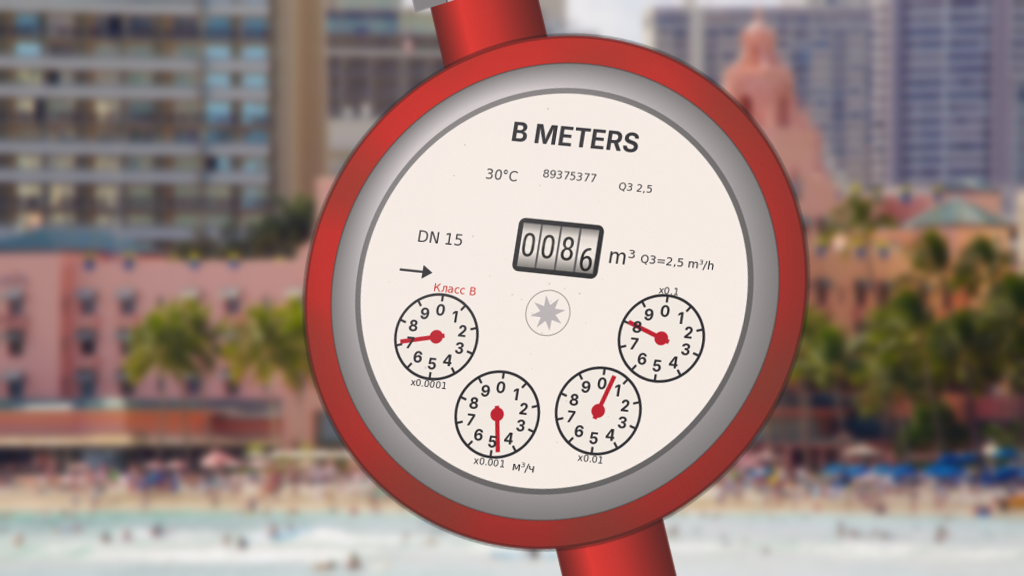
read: 85.8047 m³
